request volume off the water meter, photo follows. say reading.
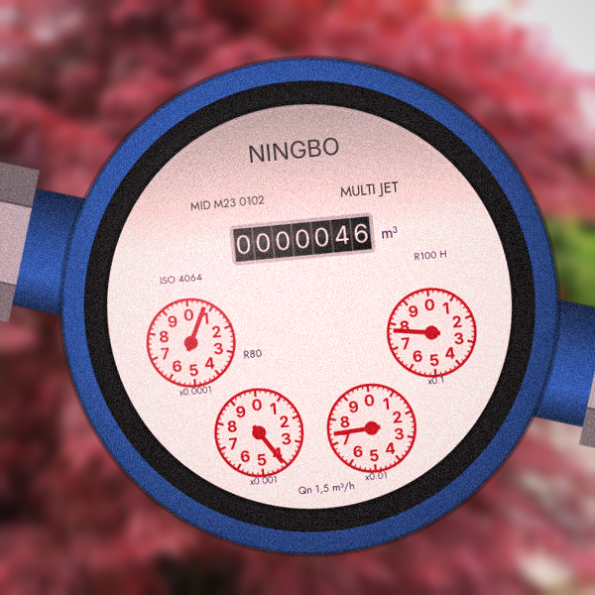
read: 46.7740 m³
